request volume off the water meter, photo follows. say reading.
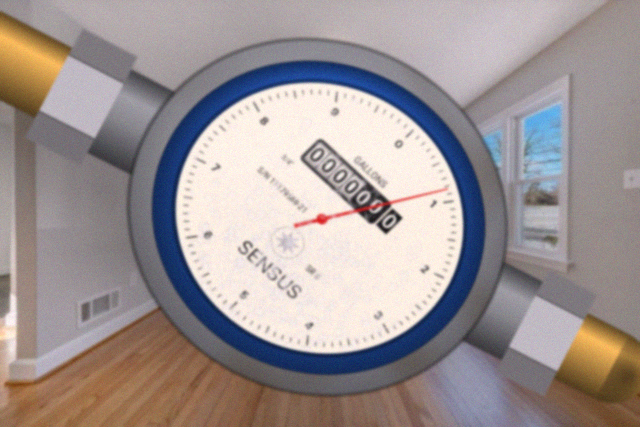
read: 0.8 gal
